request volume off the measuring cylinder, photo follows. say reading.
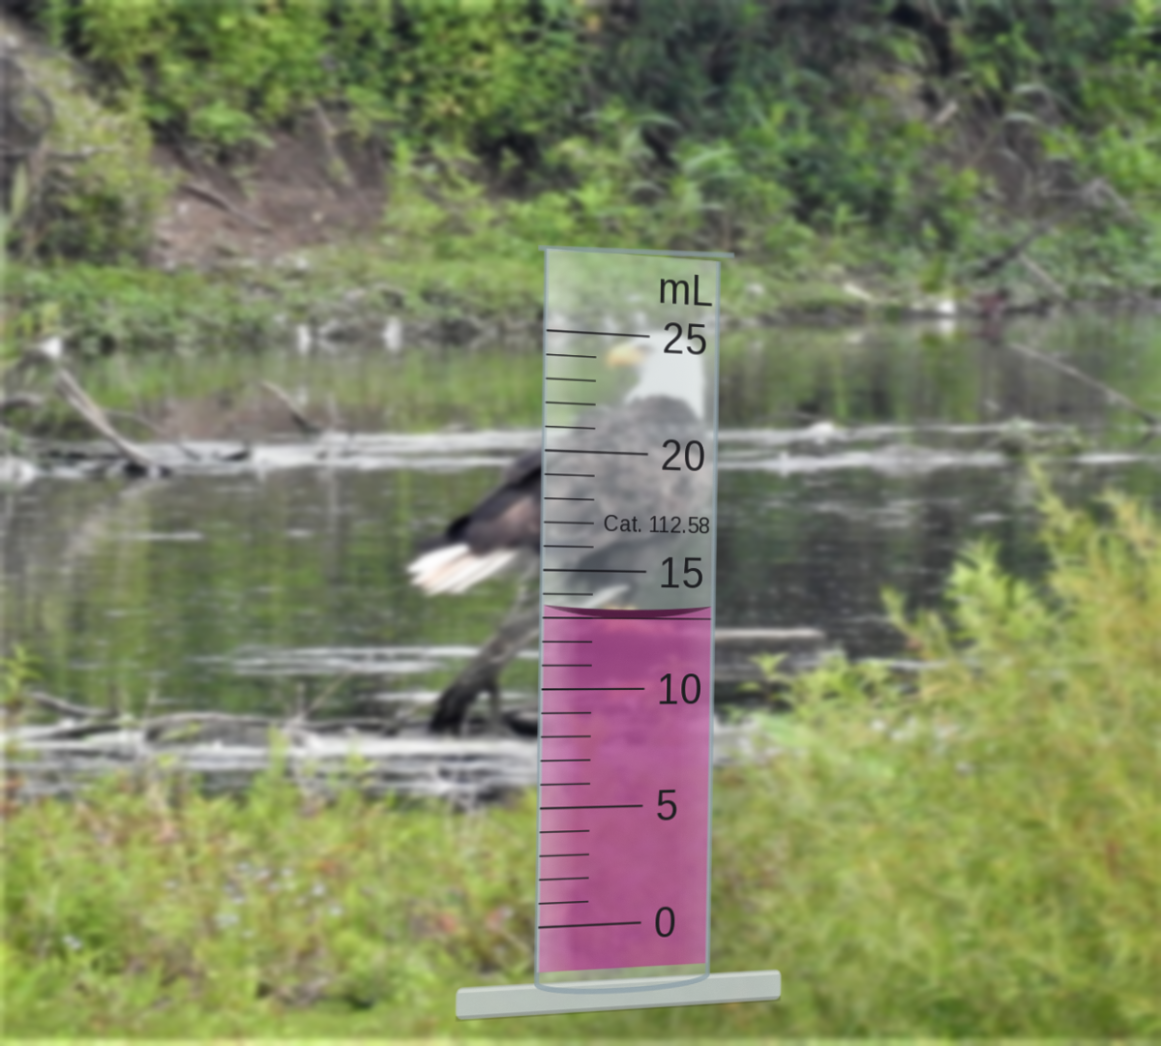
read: 13 mL
